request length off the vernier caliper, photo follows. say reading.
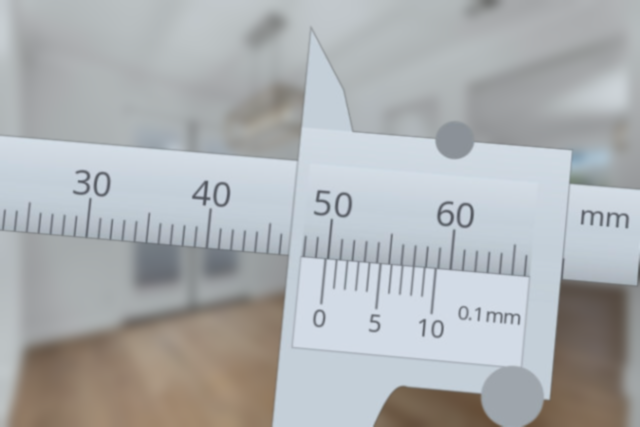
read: 49.8 mm
